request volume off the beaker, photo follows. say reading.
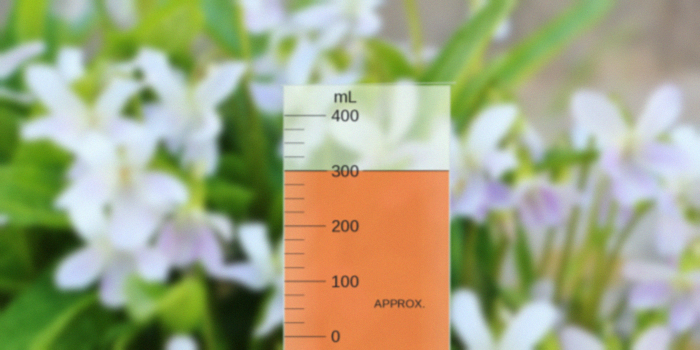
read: 300 mL
